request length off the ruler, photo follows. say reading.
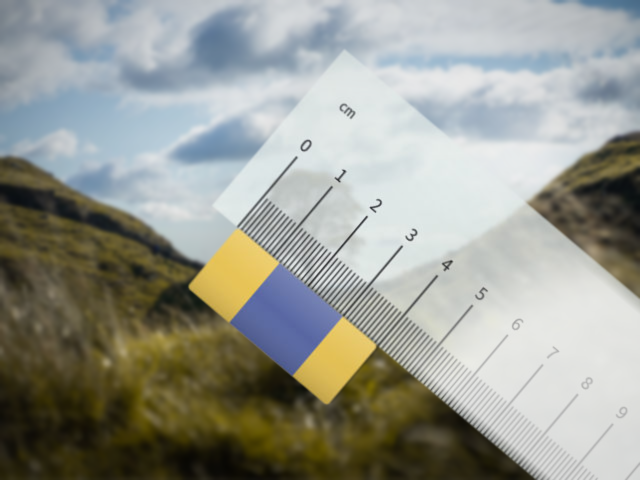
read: 4 cm
